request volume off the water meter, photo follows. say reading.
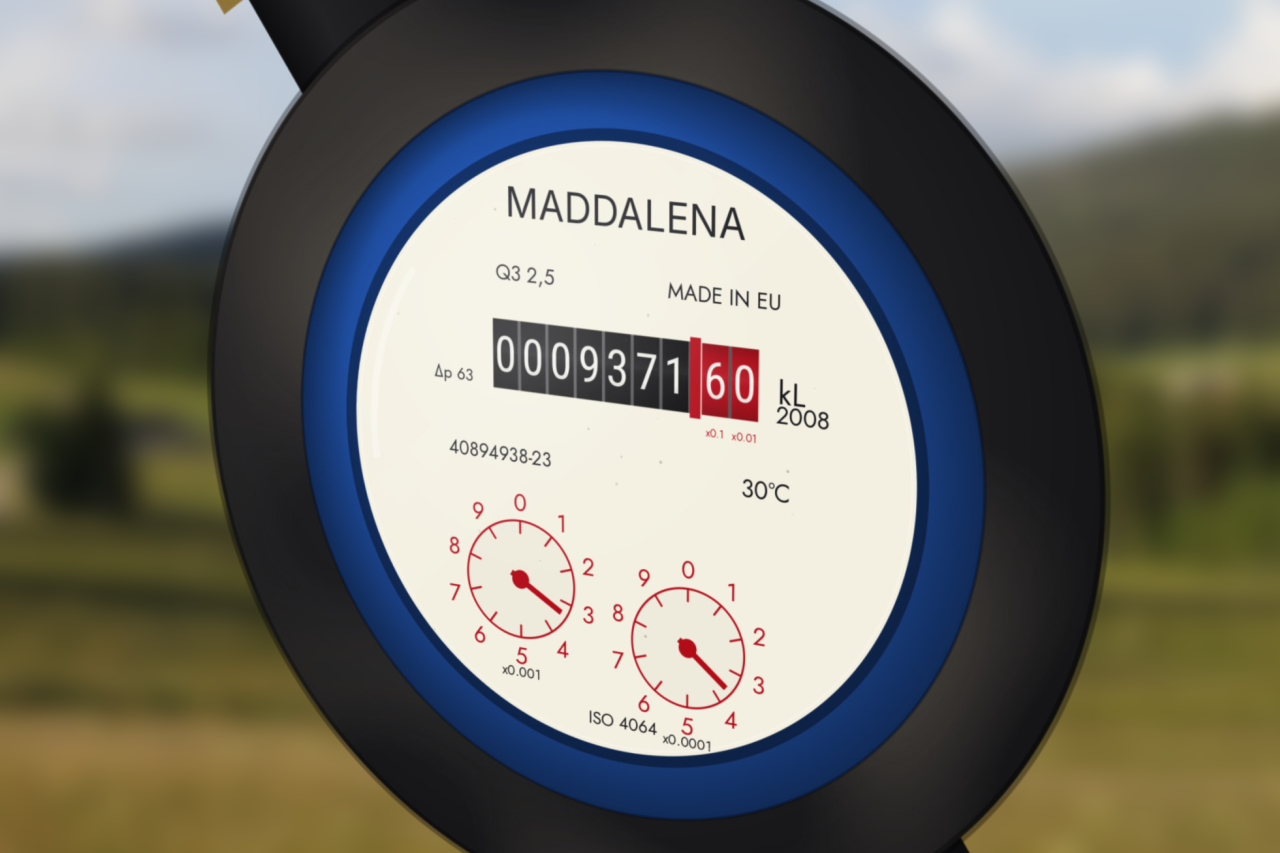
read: 9371.6033 kL
